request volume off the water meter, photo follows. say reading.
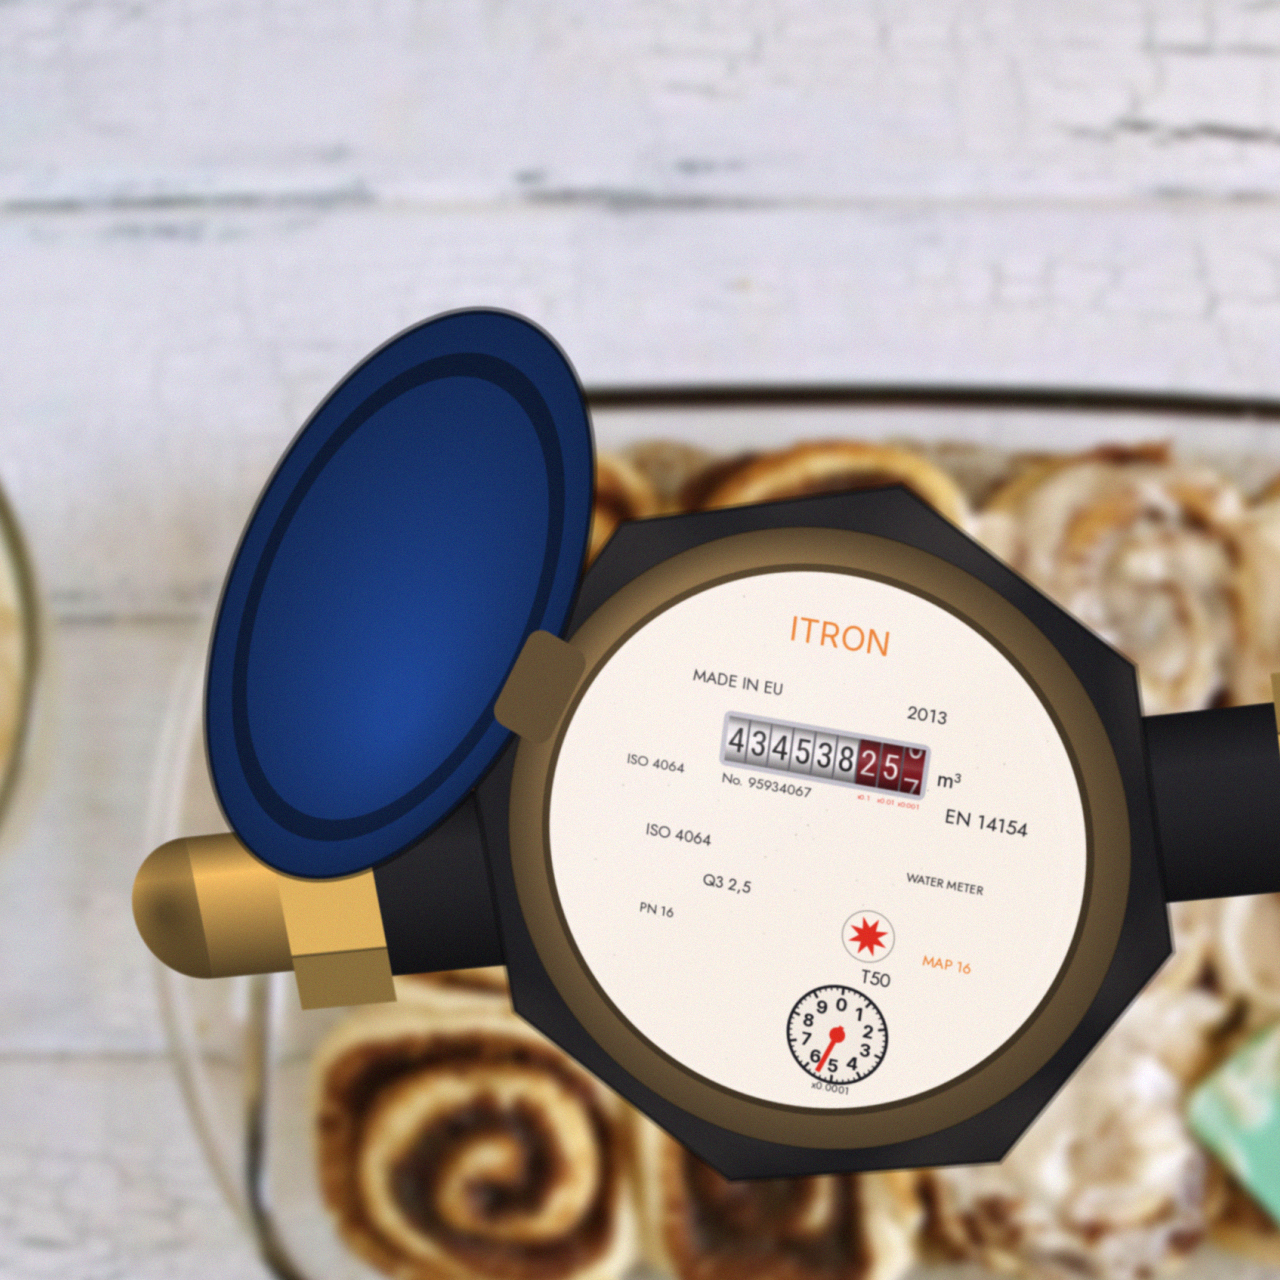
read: 434538.2565 m³
